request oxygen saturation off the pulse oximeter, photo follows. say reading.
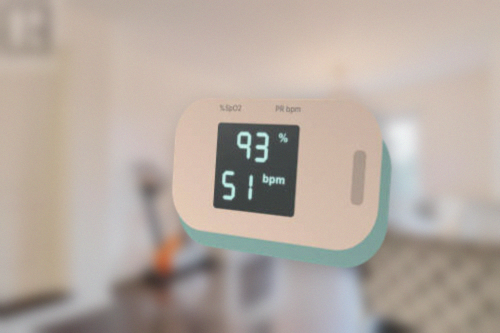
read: 93 %
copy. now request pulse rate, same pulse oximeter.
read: 51 bpm
